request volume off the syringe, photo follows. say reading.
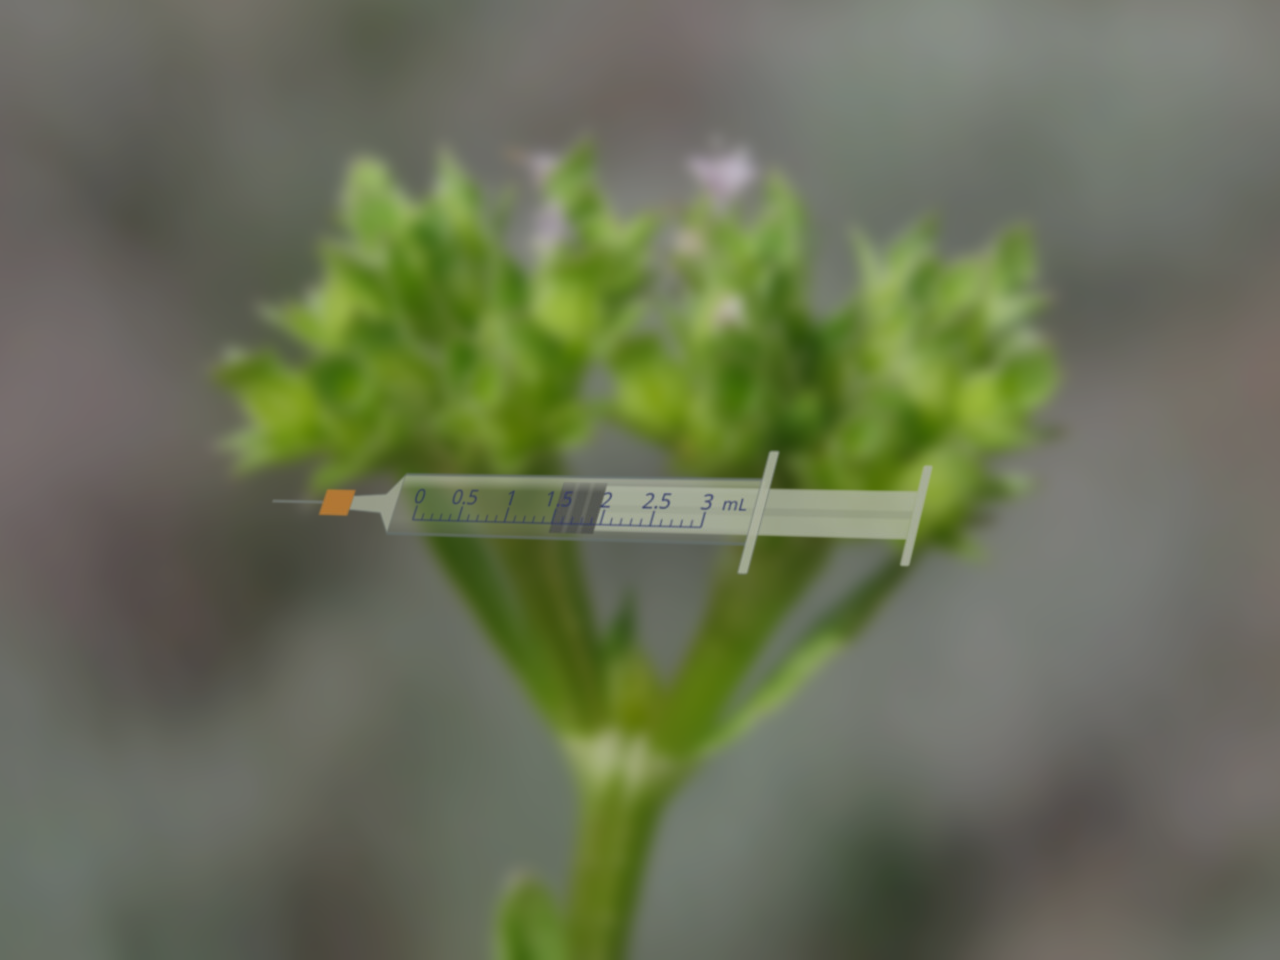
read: 1.5 mL
